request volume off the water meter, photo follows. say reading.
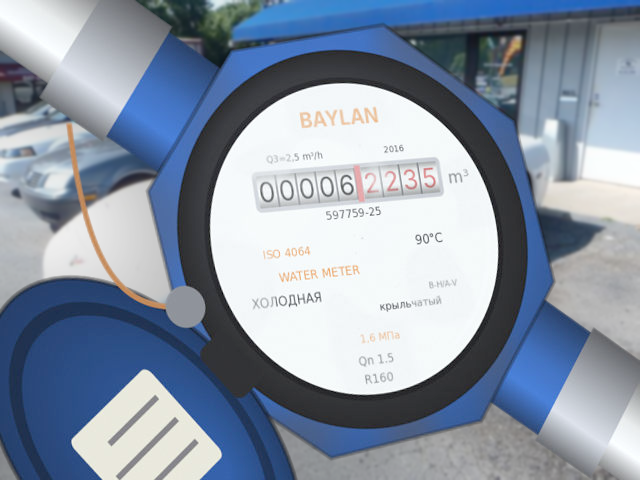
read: 6.2235 m³
